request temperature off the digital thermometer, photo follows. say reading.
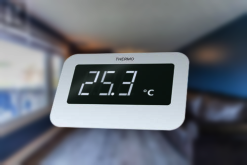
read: 25.3 °C
